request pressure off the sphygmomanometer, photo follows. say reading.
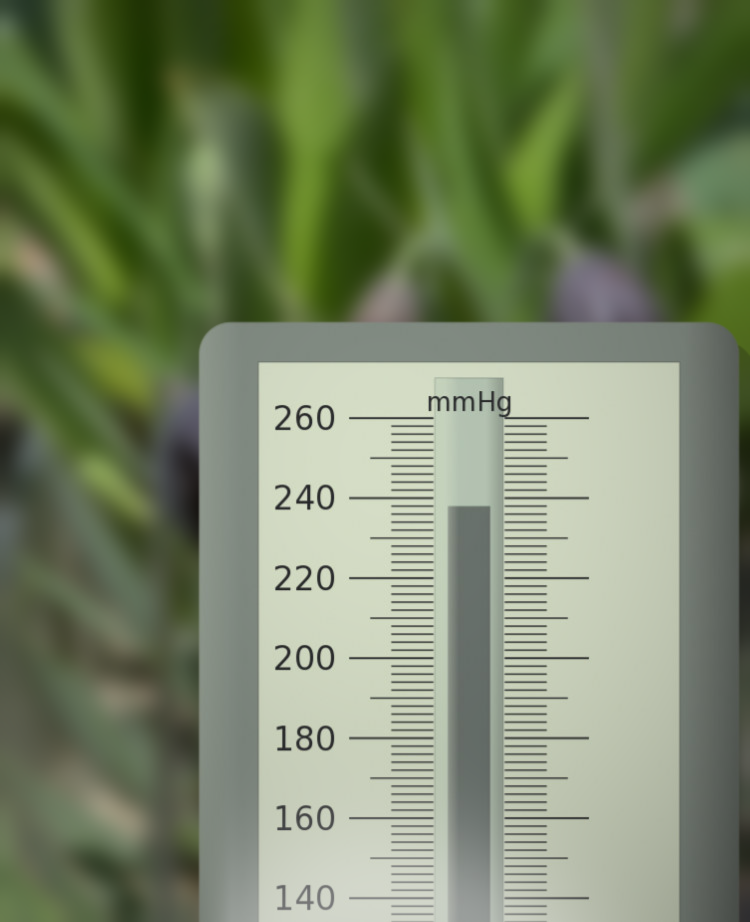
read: 238 mmHg
